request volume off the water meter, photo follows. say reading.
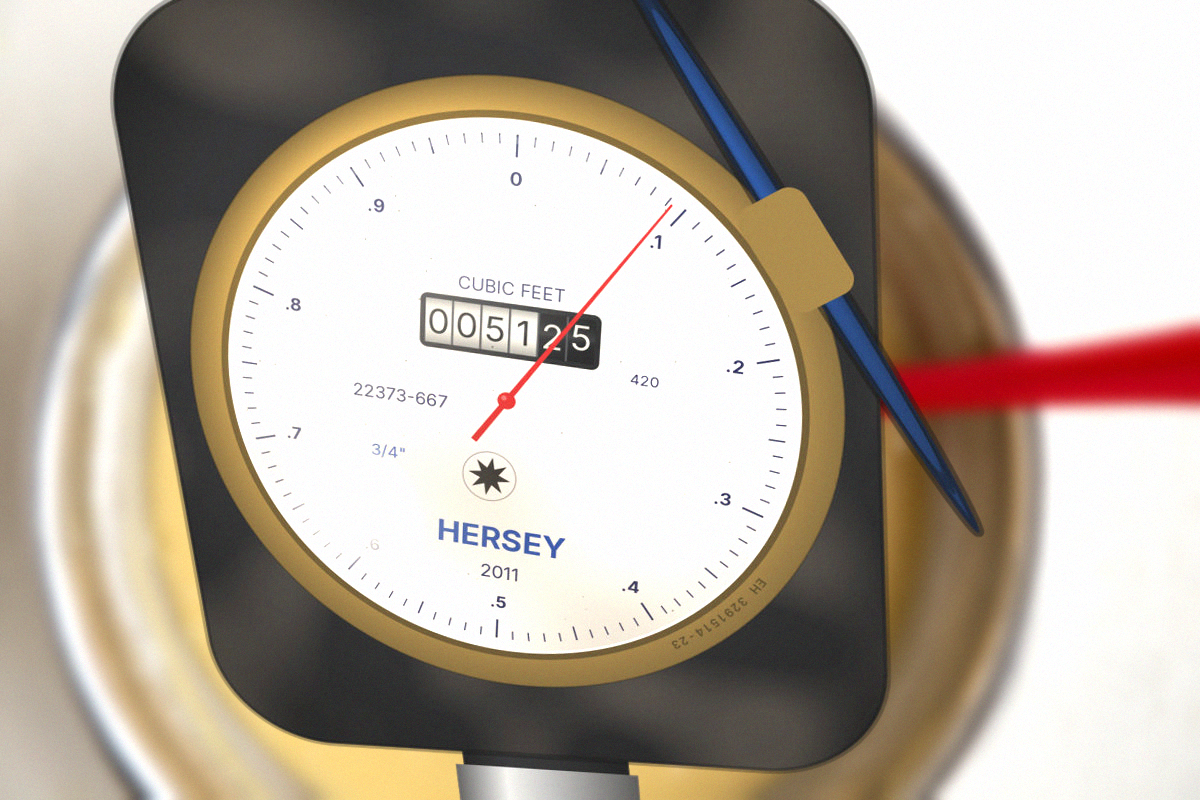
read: 5125.09 ft³
